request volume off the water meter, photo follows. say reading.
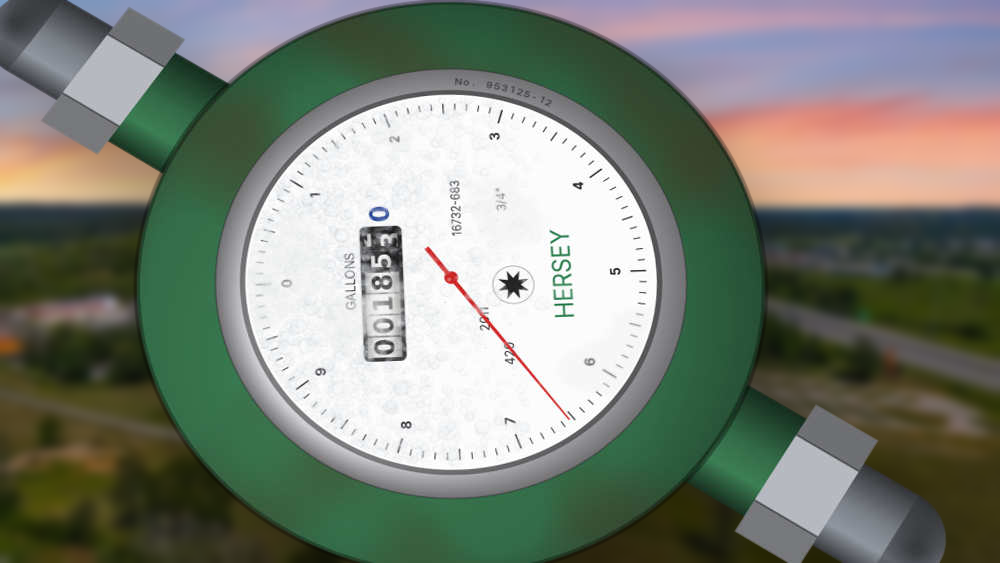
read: 18526.5 gal
